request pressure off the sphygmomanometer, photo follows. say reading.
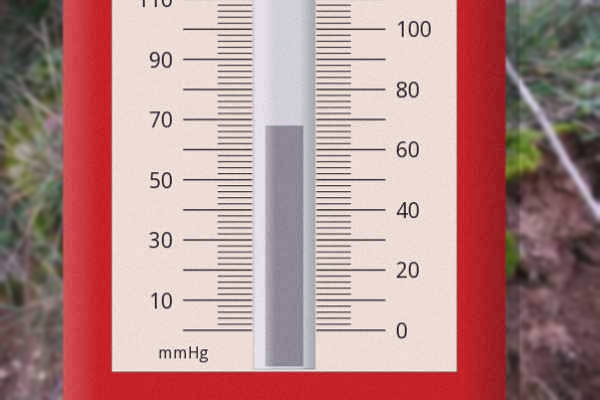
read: 68 mmHg
